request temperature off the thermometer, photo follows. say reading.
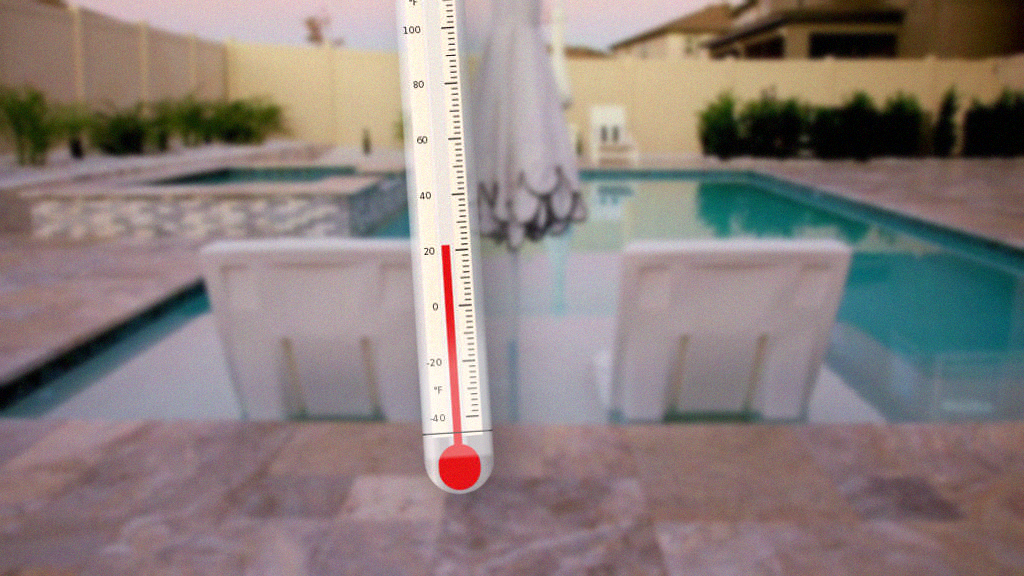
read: 22 °F
